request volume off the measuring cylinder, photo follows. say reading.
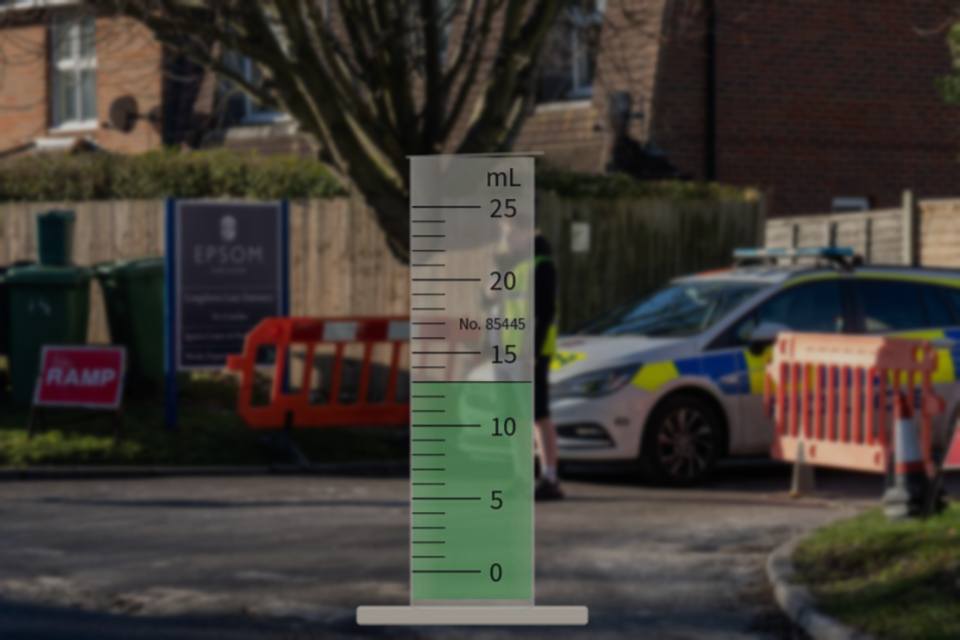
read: 13 mL
